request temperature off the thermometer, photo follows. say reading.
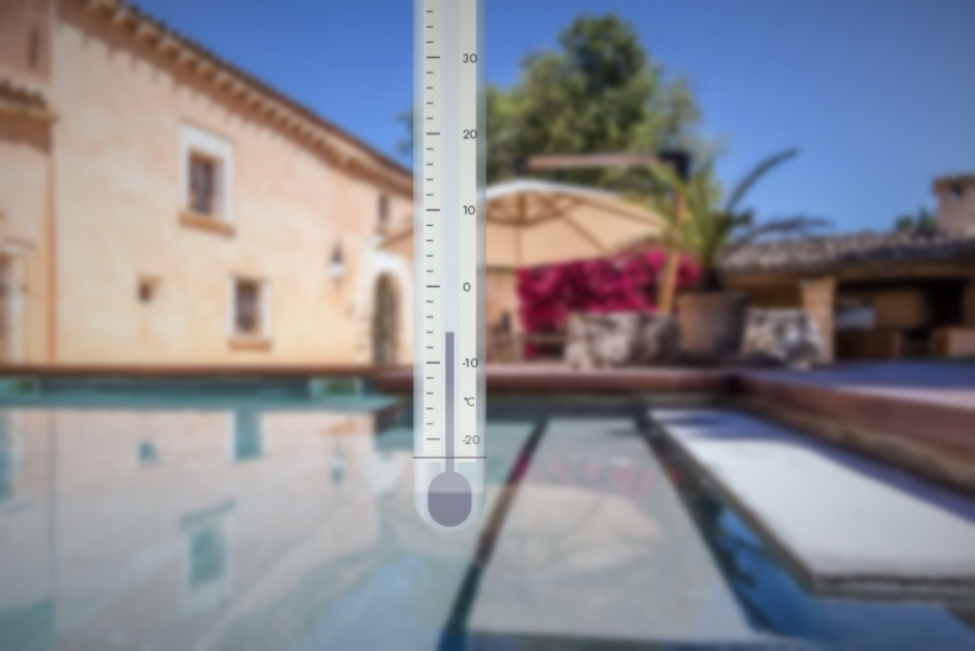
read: -6 °C
